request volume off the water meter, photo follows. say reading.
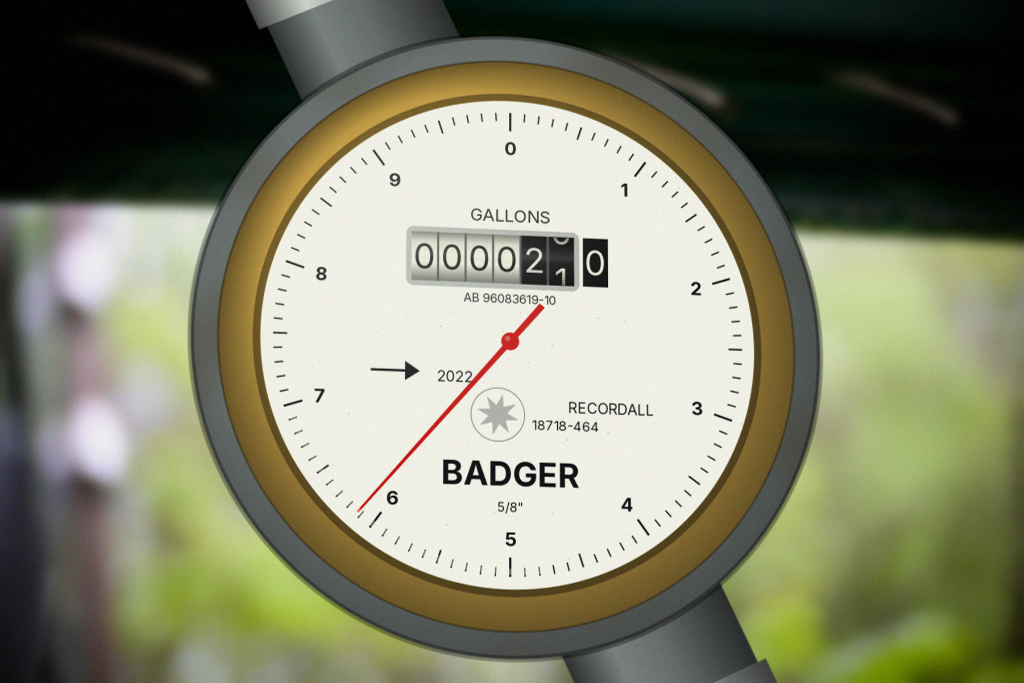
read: 206.1 gal
